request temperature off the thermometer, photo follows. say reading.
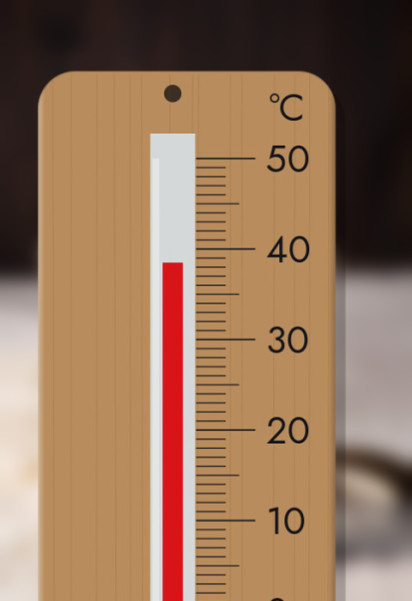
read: 38.5 °C
